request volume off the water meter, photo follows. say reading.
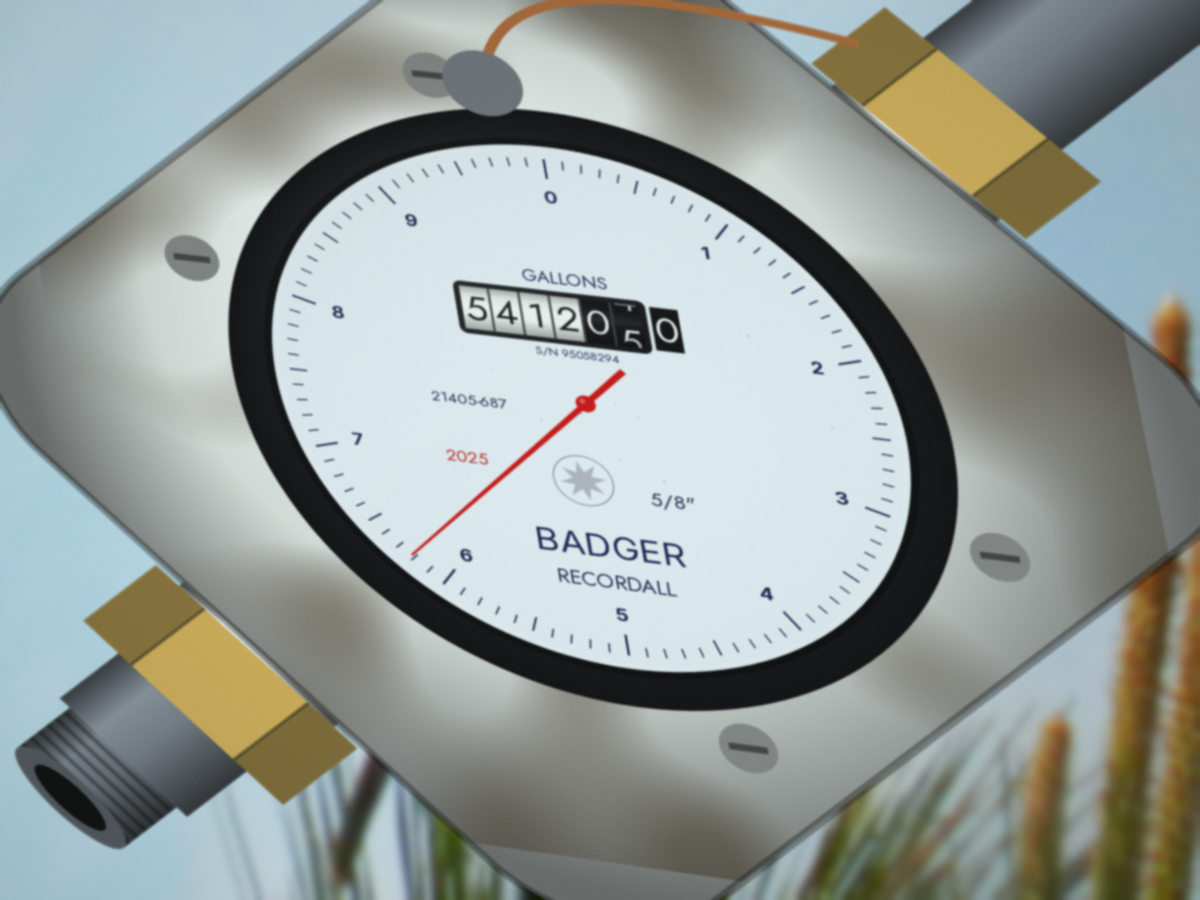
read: 5412046.2 gal
